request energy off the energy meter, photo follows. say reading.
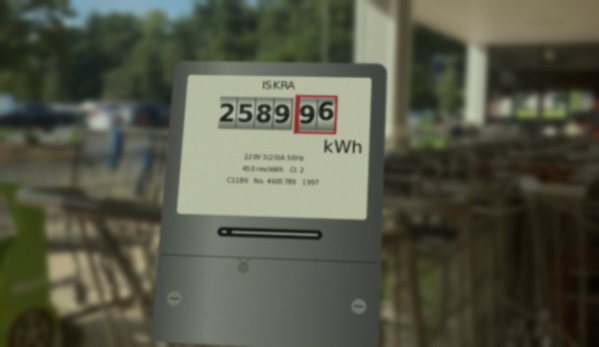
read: 2589.96 kWh
